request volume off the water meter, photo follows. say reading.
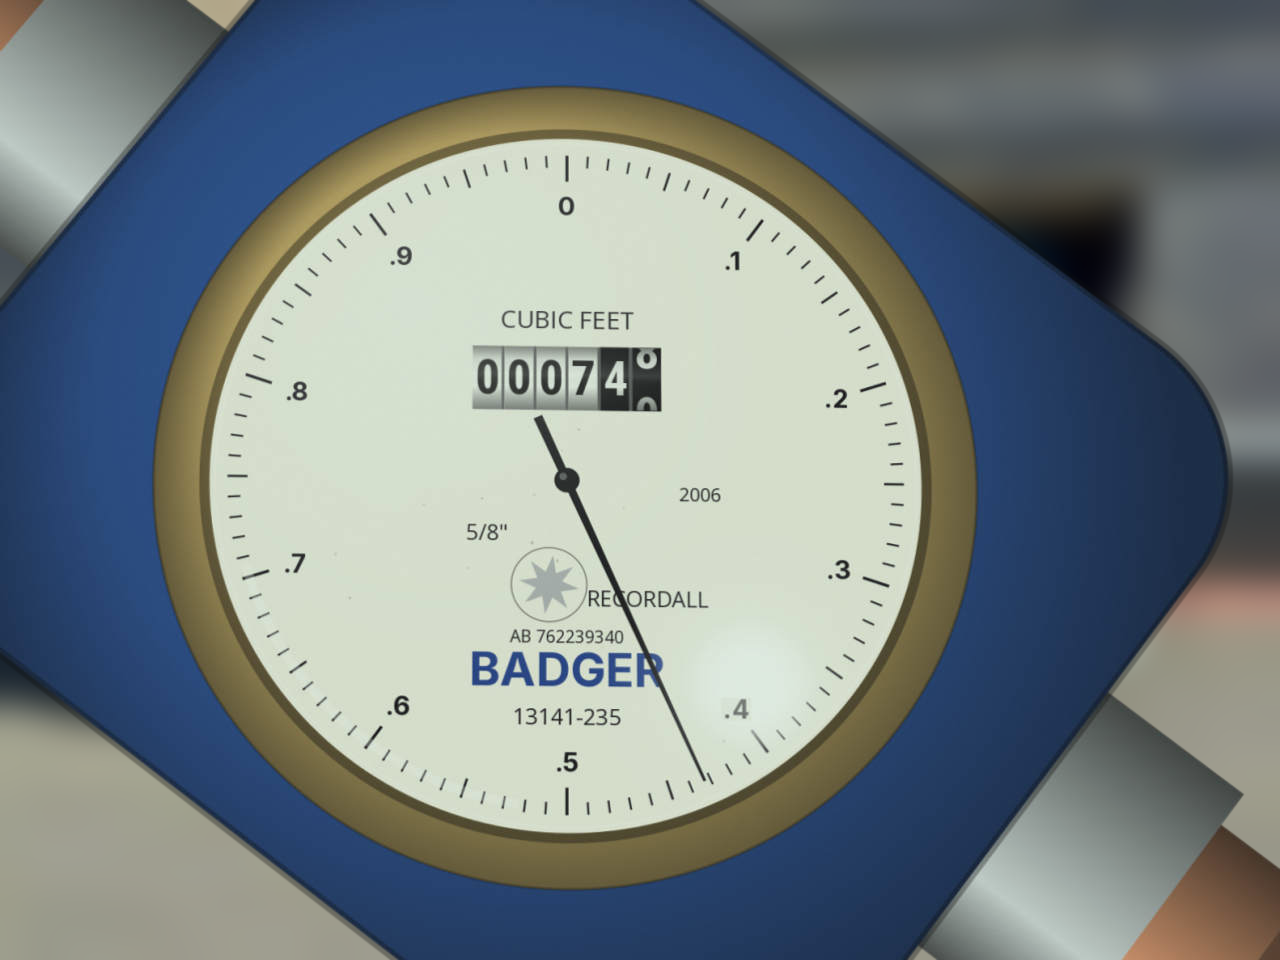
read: 748.43 ft³
